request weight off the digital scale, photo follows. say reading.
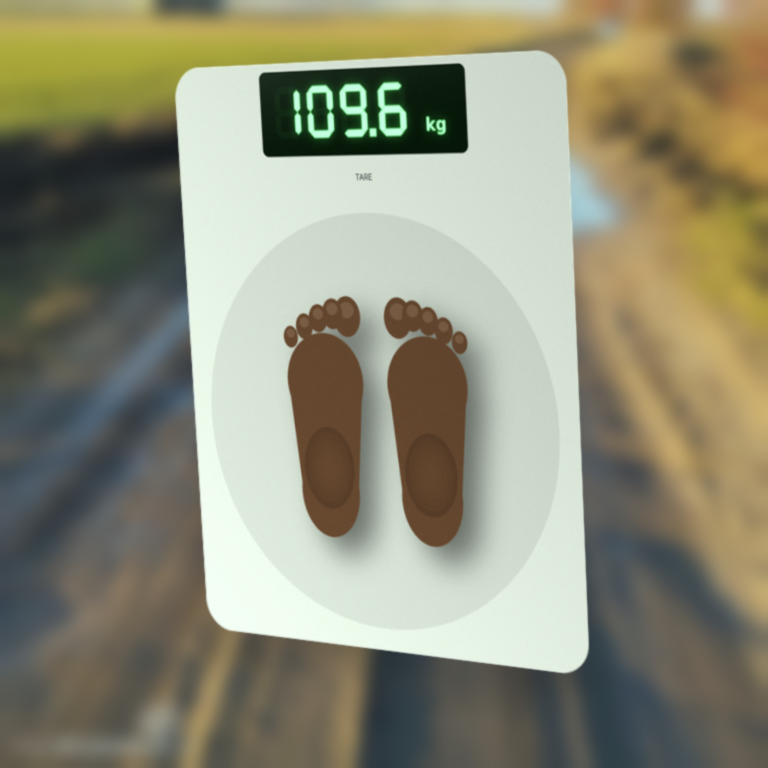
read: 109.6 kg
